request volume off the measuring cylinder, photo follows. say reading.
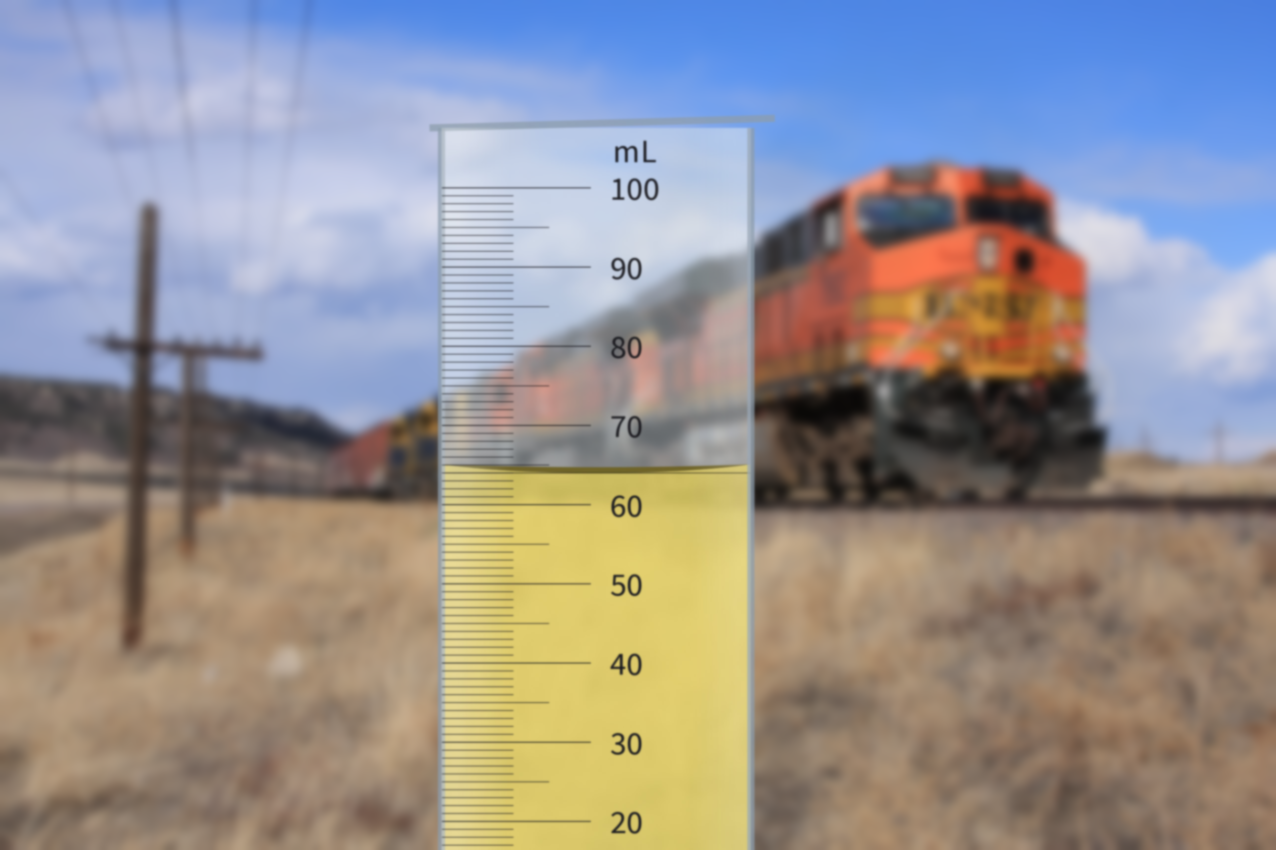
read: 64 mL
